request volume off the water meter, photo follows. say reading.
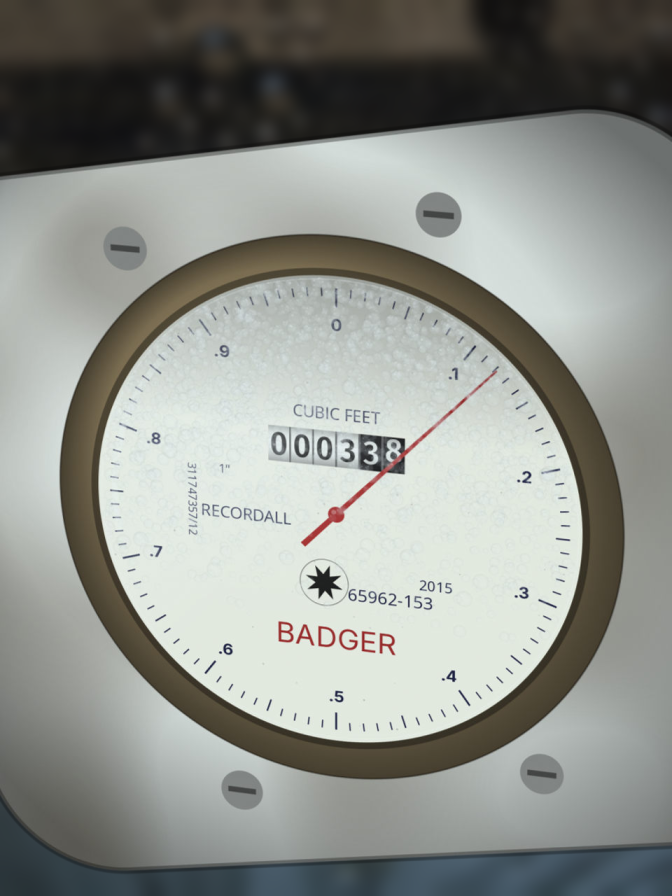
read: 338.12 ft³
